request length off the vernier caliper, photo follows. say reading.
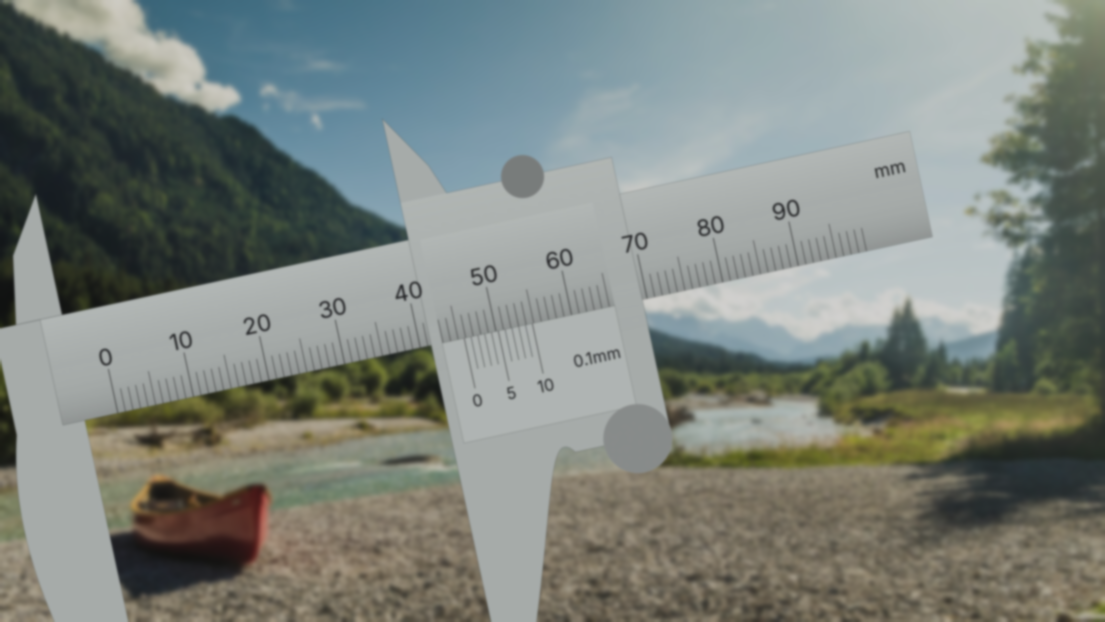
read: 45.8 mm
